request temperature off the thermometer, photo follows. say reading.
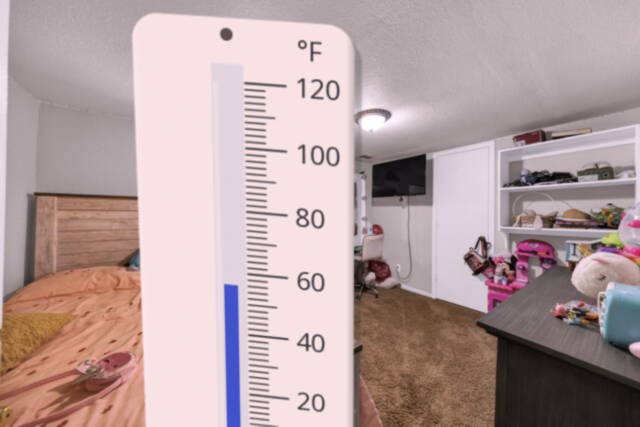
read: 56 °F
